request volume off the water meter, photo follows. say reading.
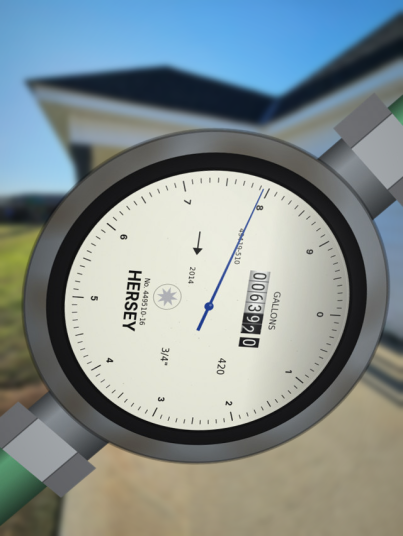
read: 63917.9 gal
